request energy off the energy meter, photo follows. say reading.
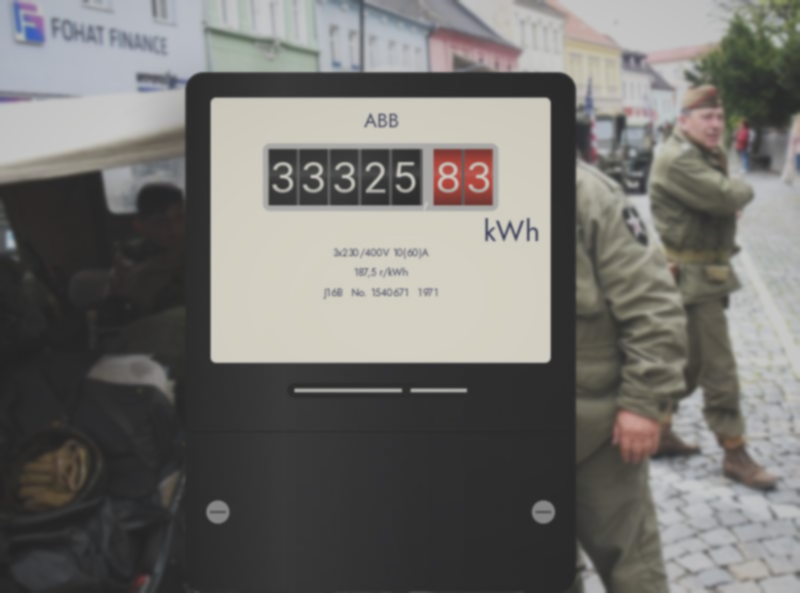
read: 33325.83 kWh
